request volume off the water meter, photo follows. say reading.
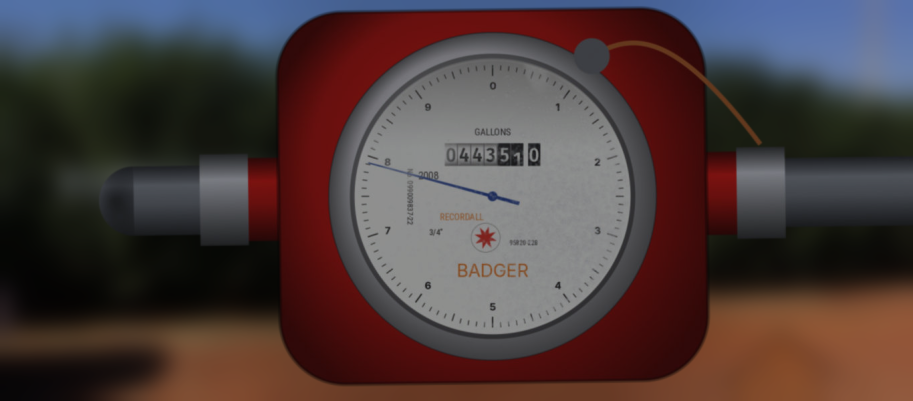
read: 443507.9 gal
